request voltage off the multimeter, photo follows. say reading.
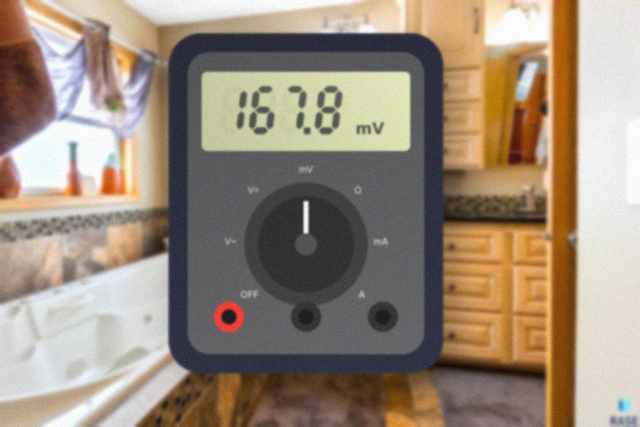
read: 167.8 mV
